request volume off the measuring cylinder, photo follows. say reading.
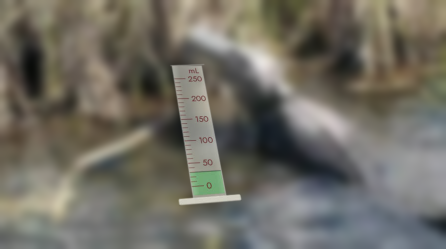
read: 30 mL
